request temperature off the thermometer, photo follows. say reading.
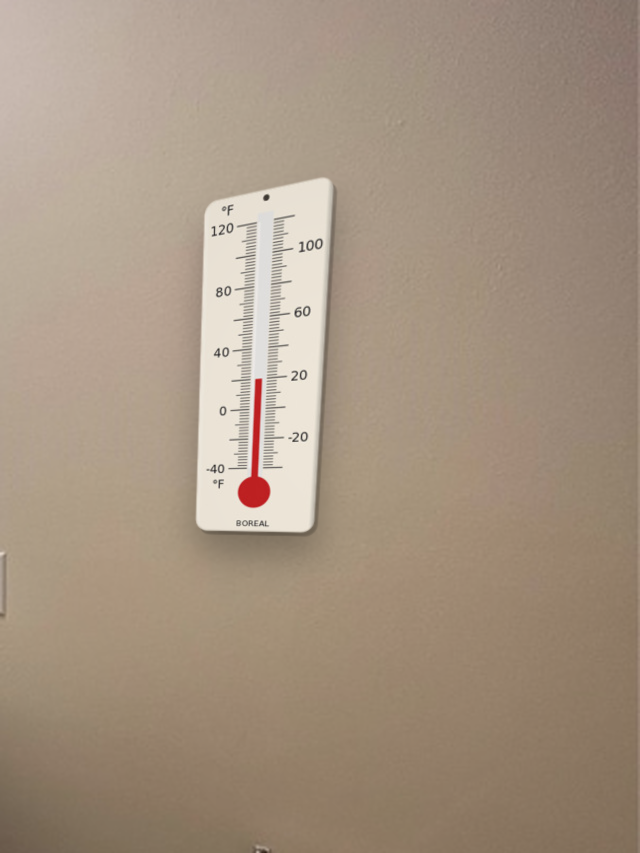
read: 20 °F
